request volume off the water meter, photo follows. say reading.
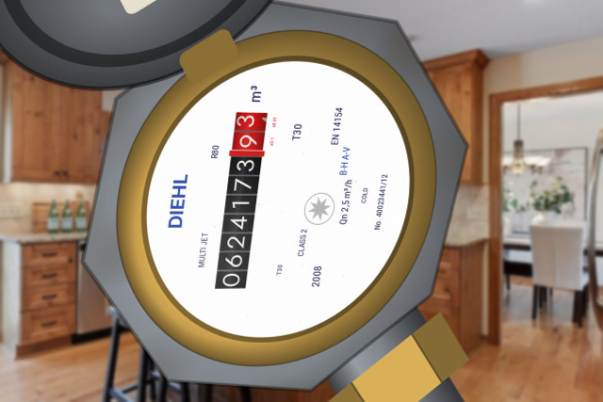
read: 624173.93 m³
